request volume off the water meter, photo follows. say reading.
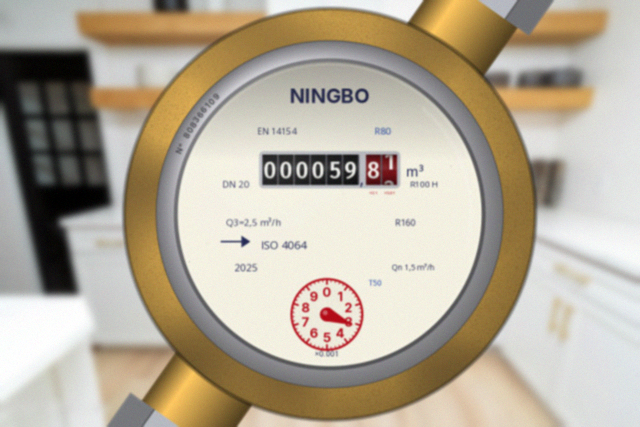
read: 59.813 m³
